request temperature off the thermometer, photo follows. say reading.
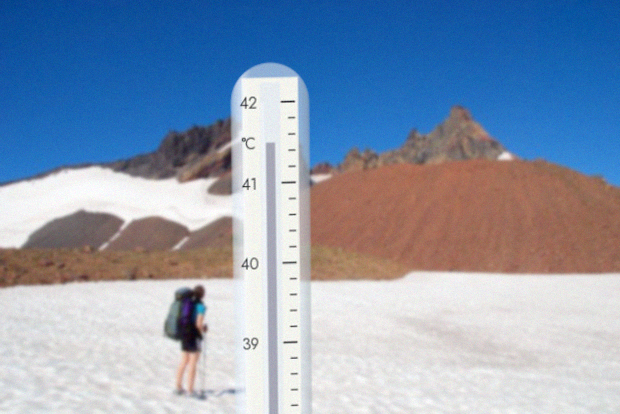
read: 41.5 °C
